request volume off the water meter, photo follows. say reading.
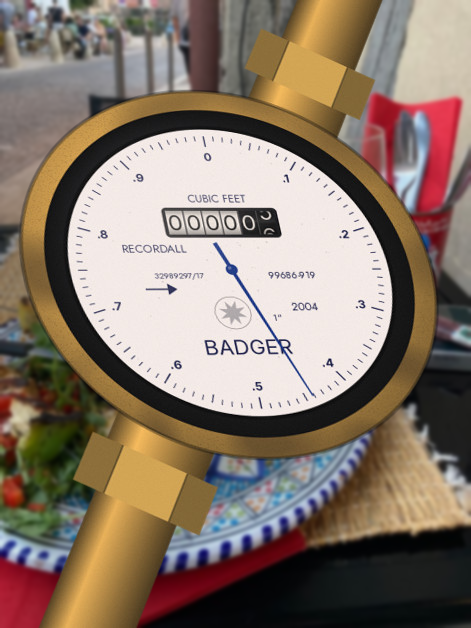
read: 5.44 ft³
